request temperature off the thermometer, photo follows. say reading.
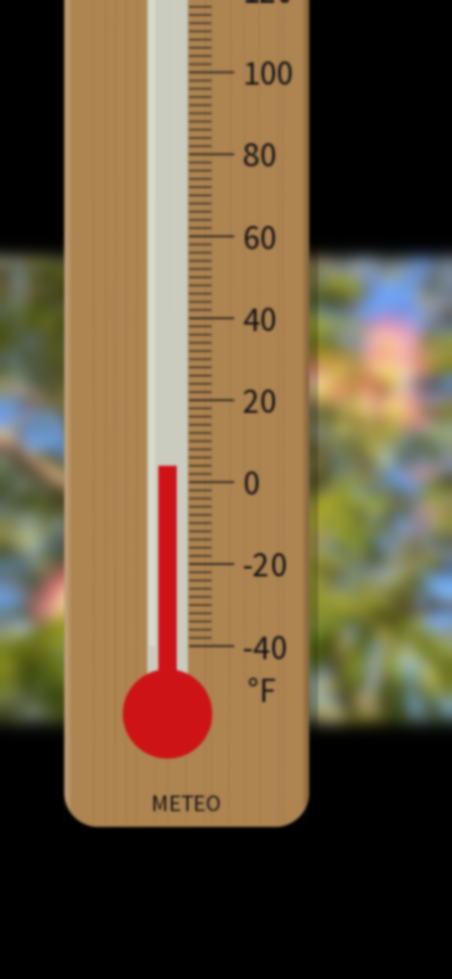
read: 4 °F
